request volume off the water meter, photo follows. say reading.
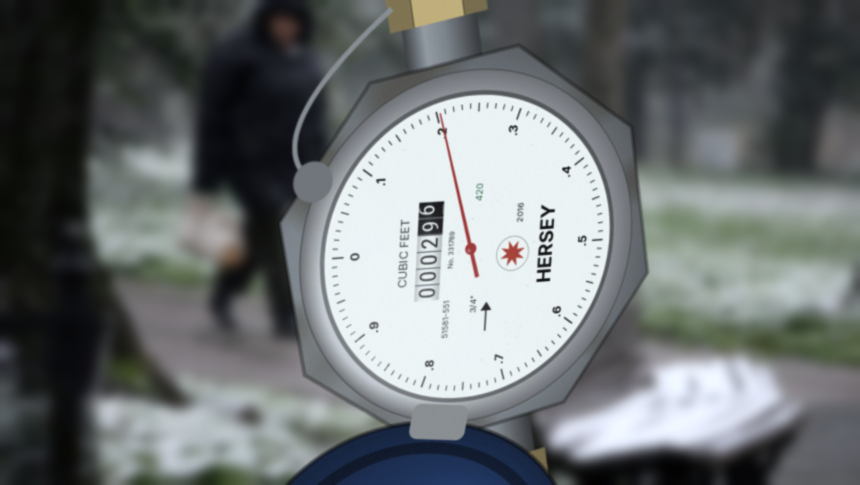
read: 296.20 ft³
